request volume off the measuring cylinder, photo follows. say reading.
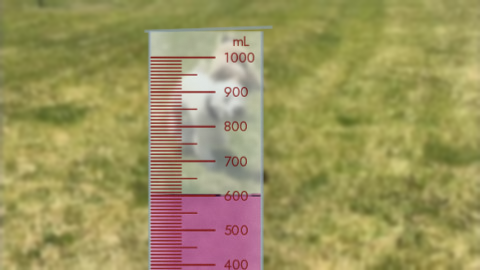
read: 600 mL
